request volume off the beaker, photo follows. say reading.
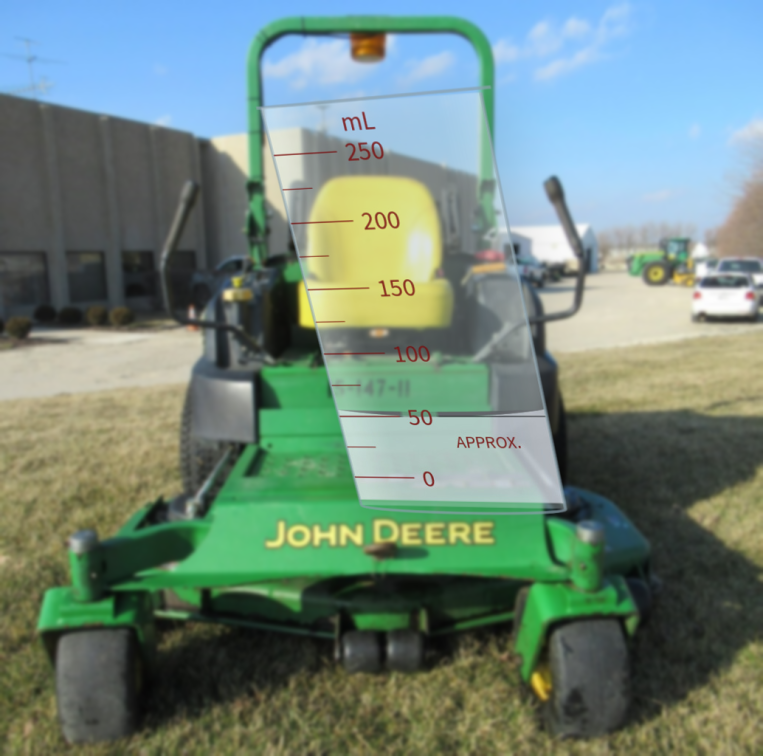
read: 50 mL
